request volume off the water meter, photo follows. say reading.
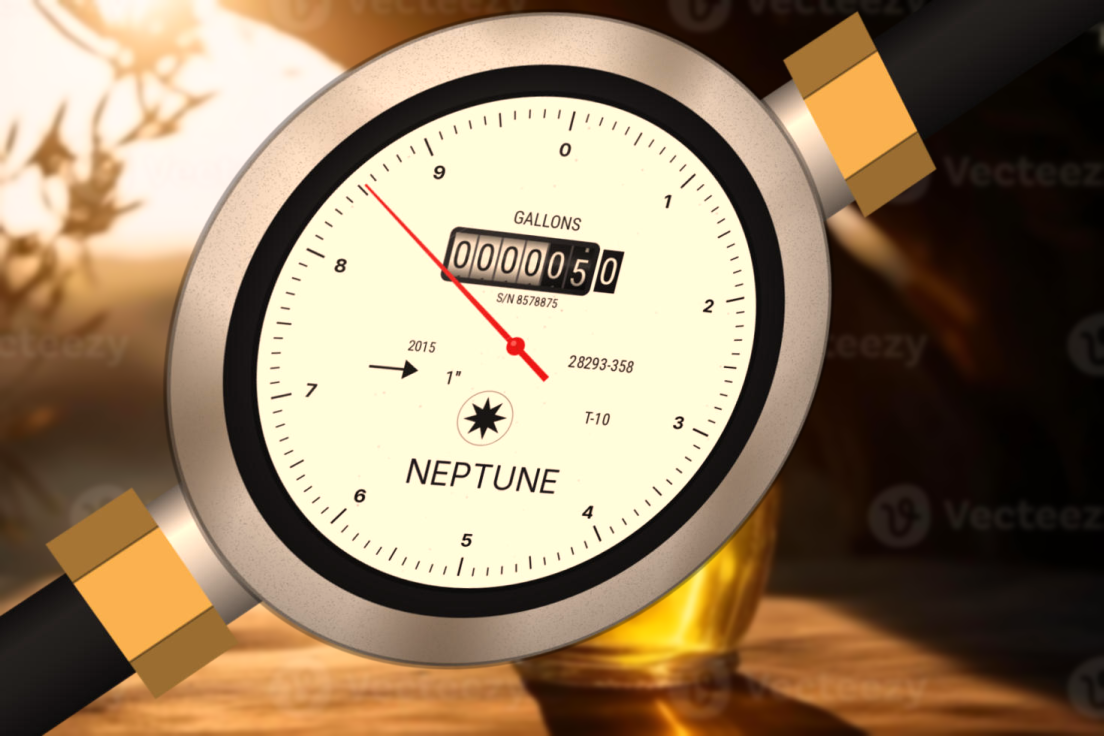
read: 48.5 gal
